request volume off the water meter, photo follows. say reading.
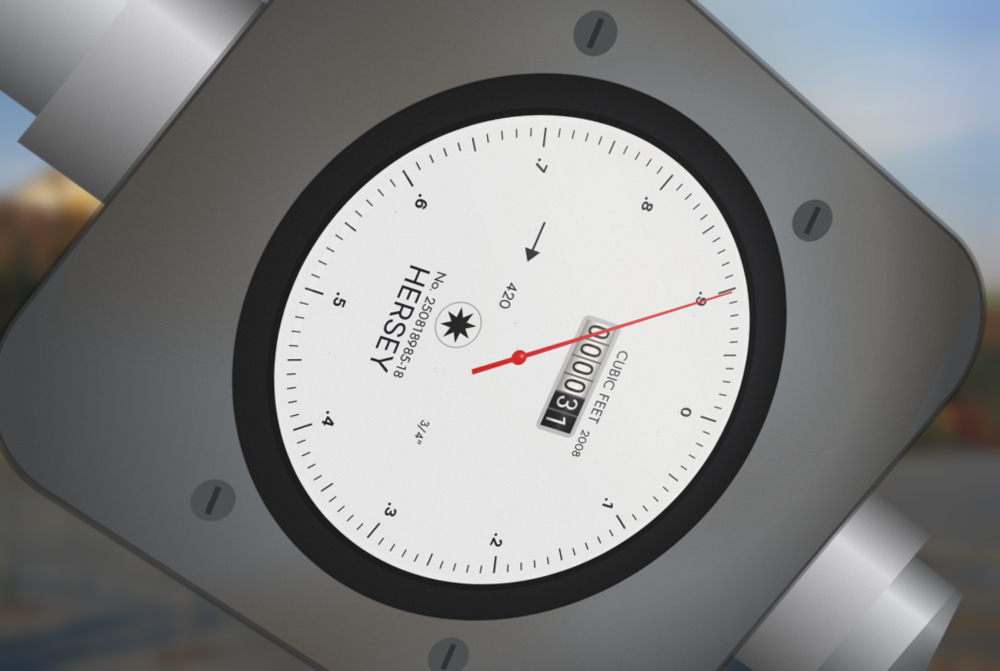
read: 30.90 ft³
